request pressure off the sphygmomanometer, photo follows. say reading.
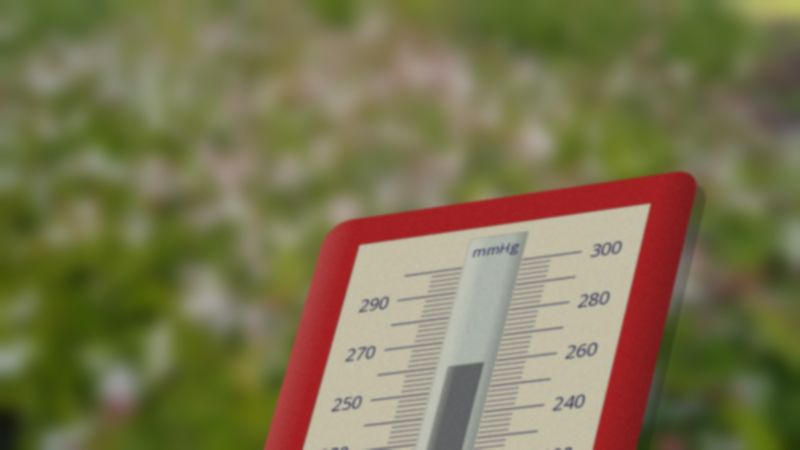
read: 260 mmHg
